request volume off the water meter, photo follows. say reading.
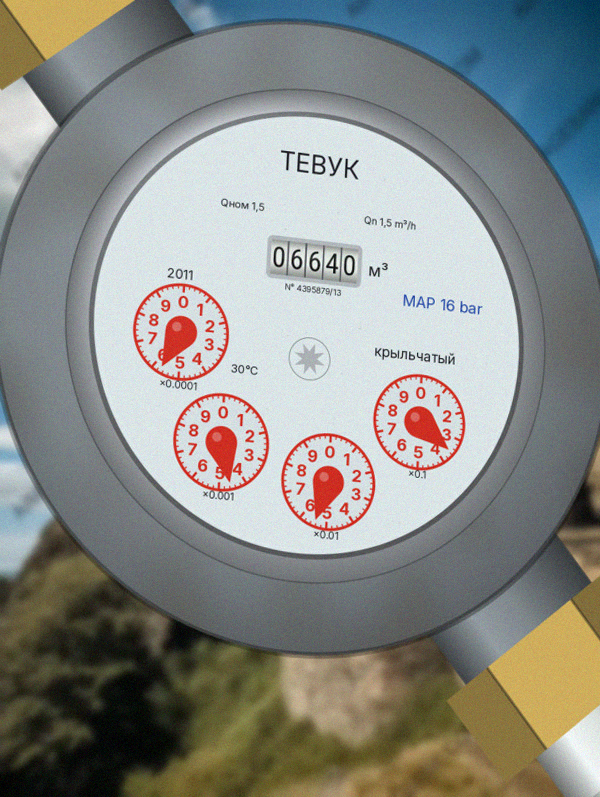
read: 6640.3545 m³
